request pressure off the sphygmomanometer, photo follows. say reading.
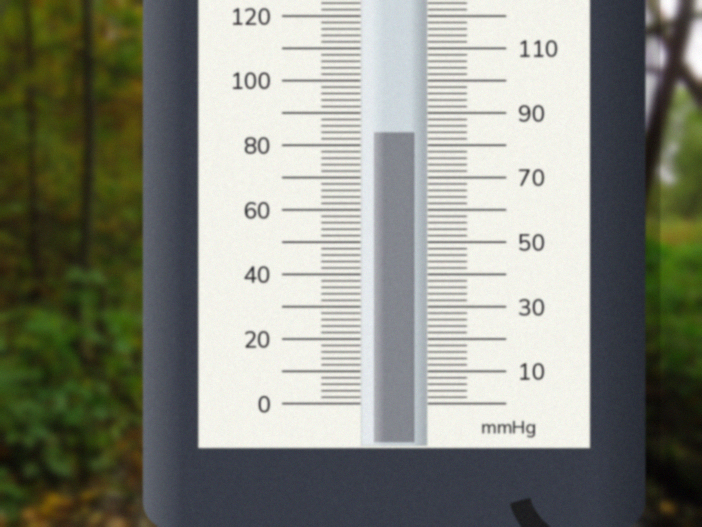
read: 84 mmHg
